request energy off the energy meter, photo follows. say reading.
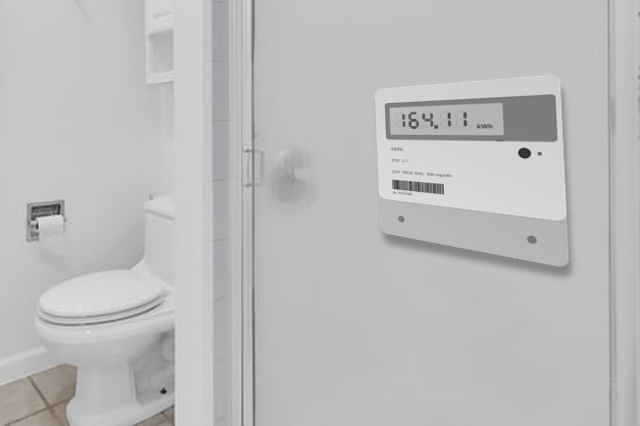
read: 164.11 kWh
